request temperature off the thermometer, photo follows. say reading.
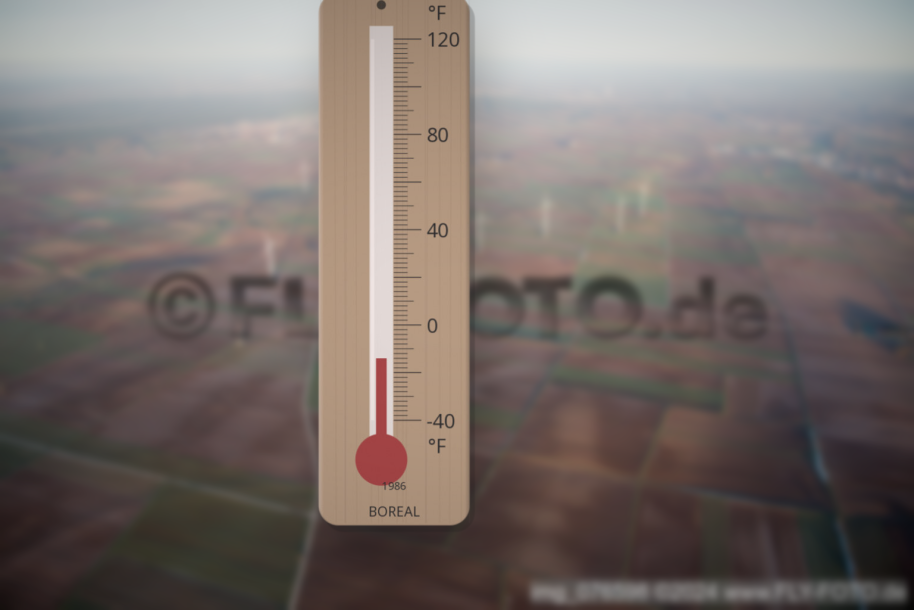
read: -14 °F
